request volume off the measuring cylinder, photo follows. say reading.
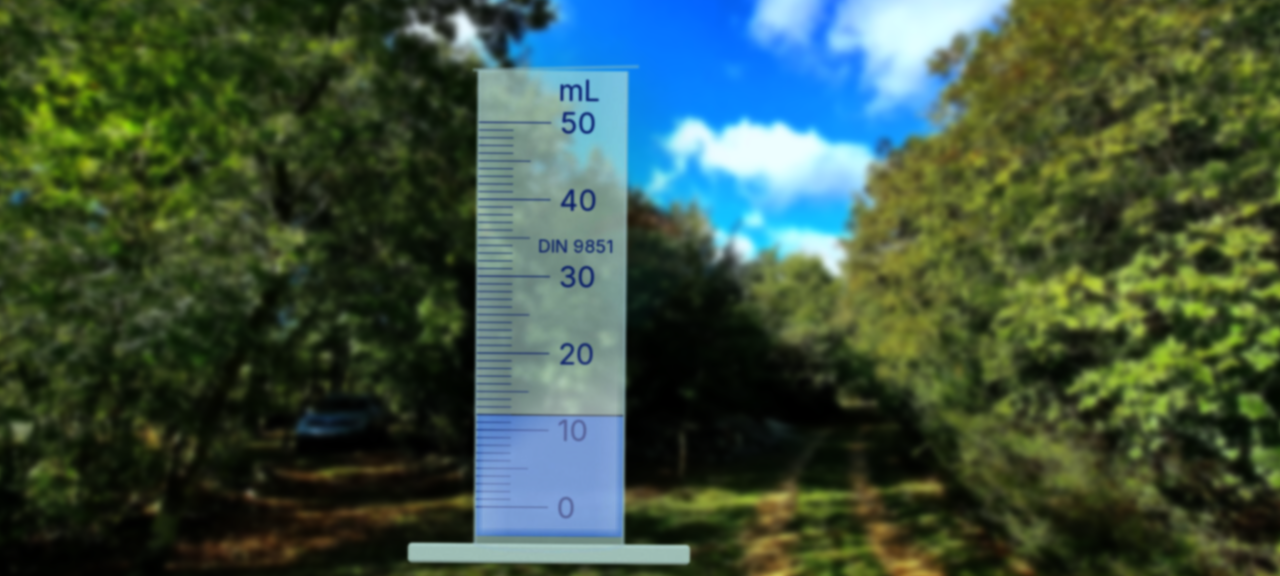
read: 12 mL
